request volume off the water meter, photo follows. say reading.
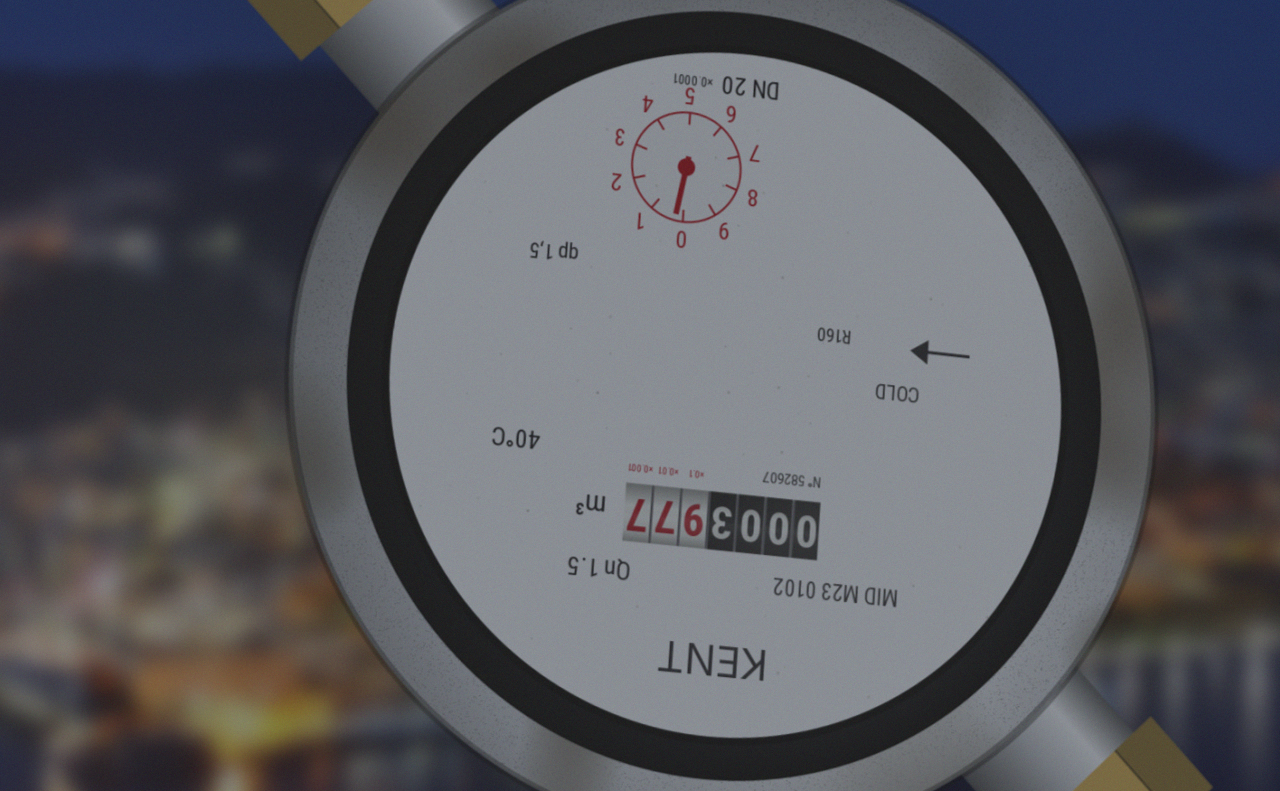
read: 3.9770 m³
